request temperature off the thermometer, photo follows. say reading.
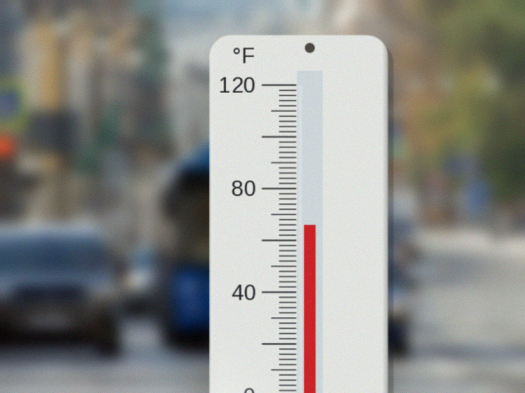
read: 66 °F
